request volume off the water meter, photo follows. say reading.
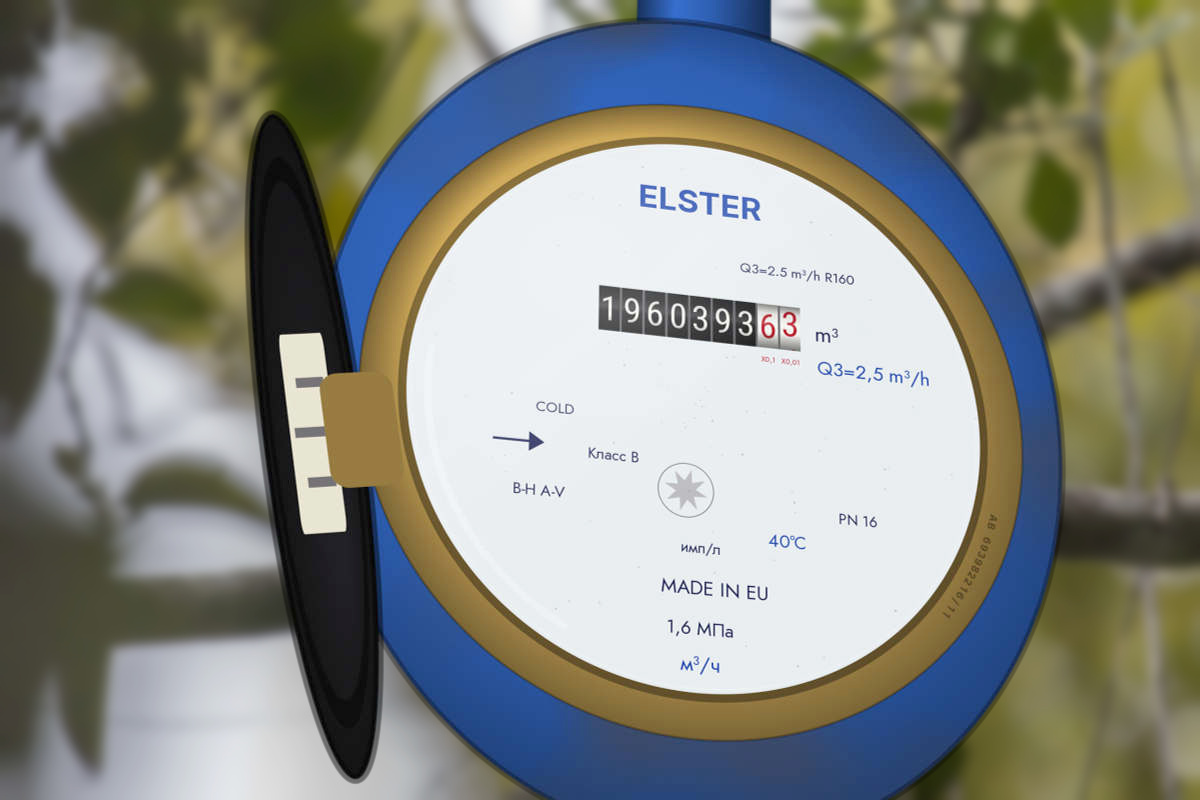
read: 1960393.63 m³
